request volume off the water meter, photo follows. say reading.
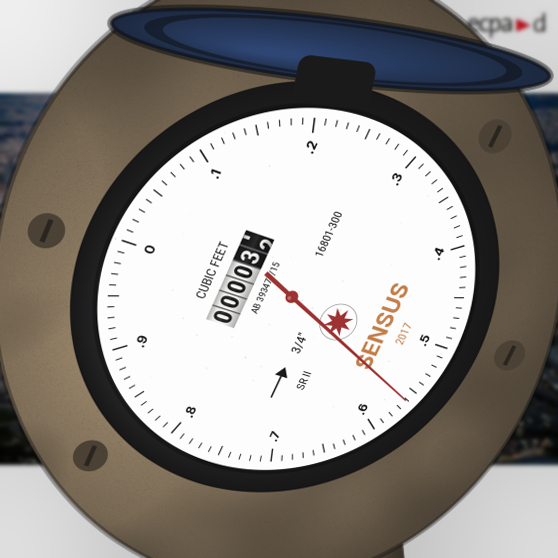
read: 31.56 ft³
